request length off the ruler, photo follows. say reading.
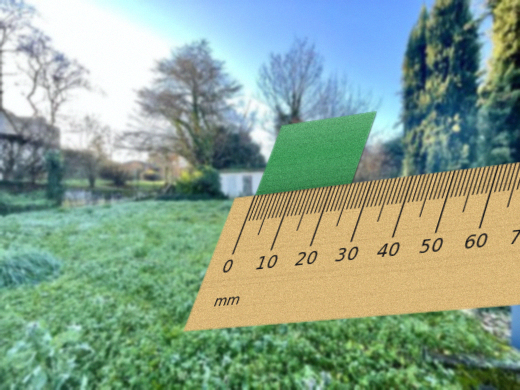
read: 25 mm
